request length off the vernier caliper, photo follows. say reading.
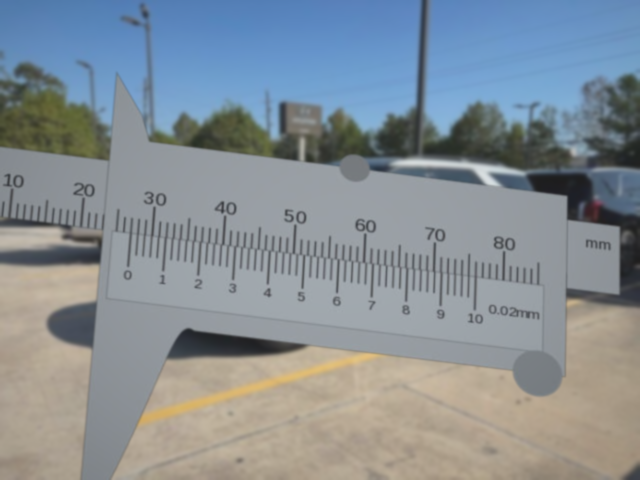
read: 27.0 mm
